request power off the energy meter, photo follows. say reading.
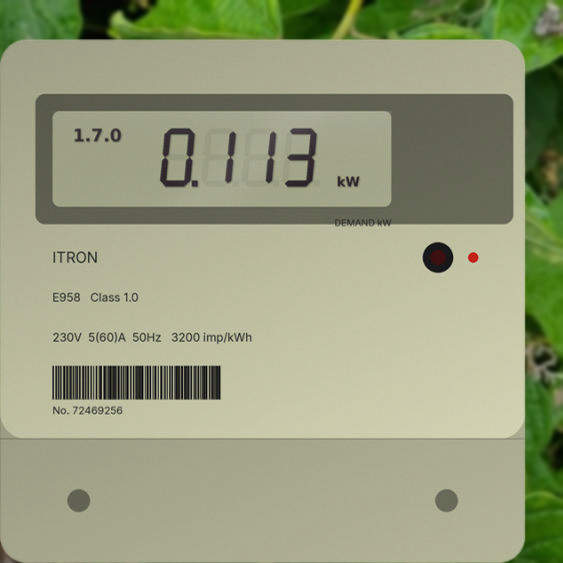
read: 0.113 kW
